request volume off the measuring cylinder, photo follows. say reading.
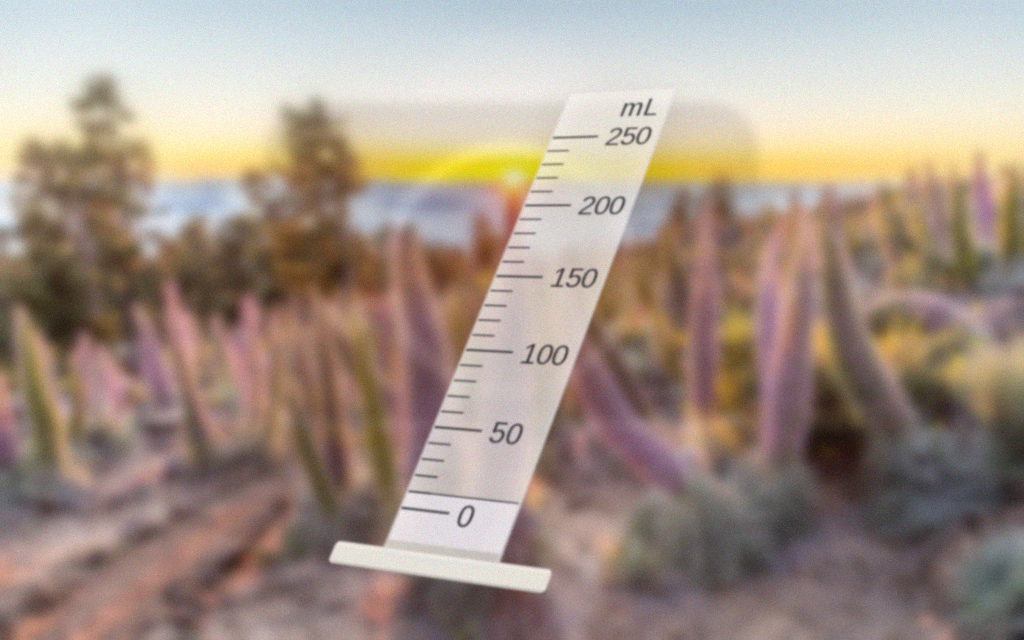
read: 10 mL
